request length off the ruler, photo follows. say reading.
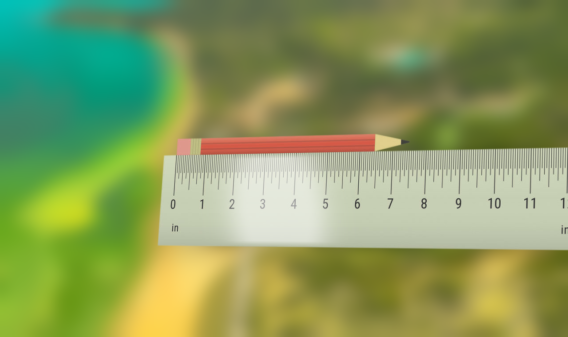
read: 7.5 in
